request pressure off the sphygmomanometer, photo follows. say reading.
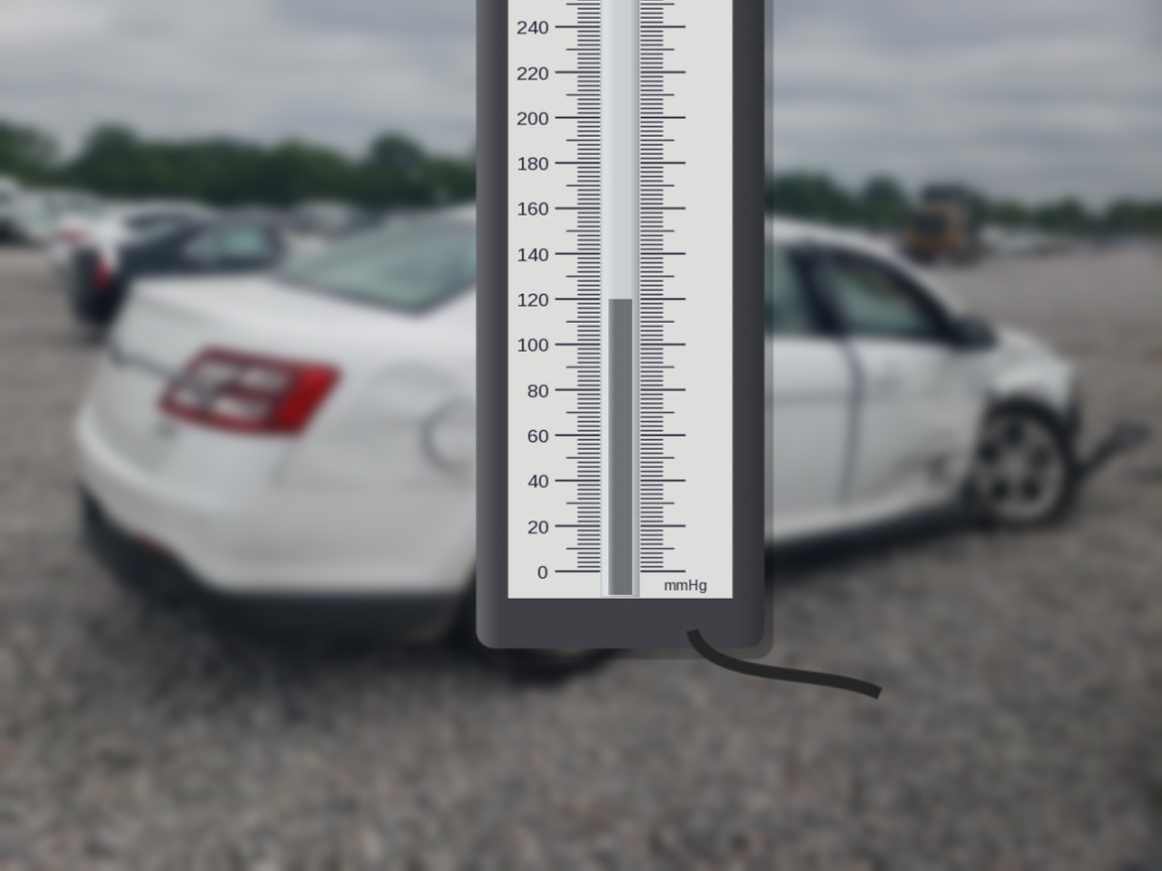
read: 120 mmHg
